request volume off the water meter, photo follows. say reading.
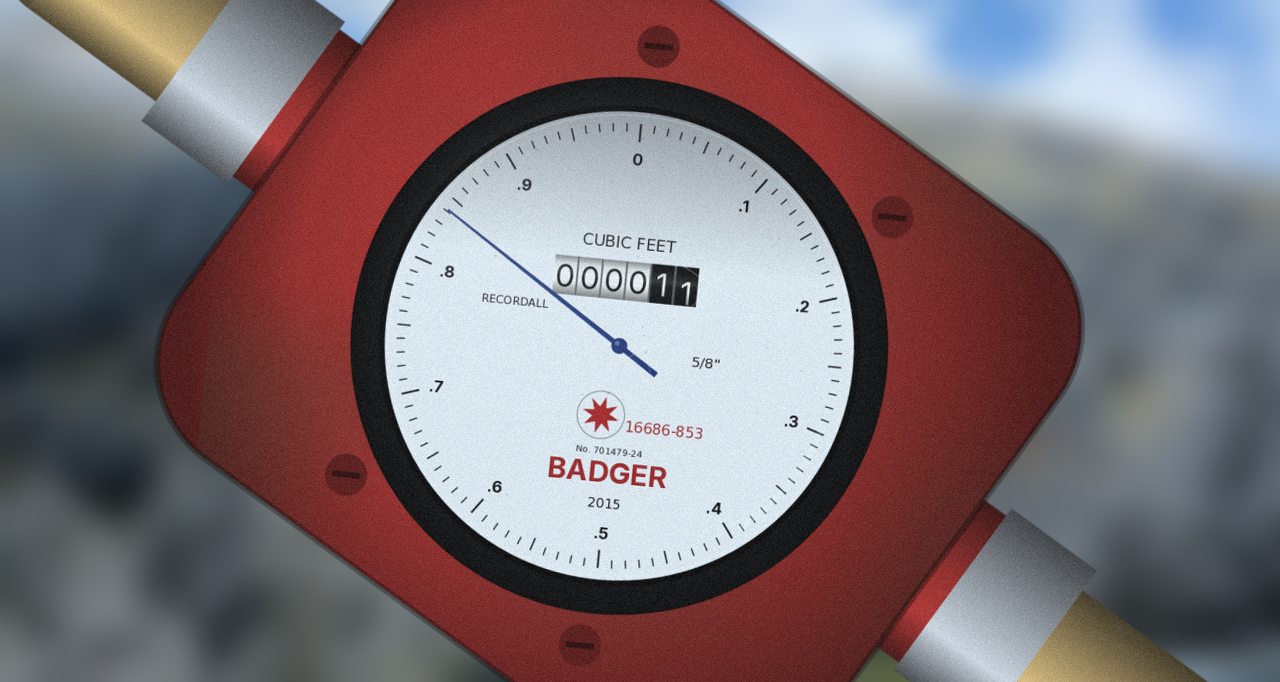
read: 10.84 ft³
